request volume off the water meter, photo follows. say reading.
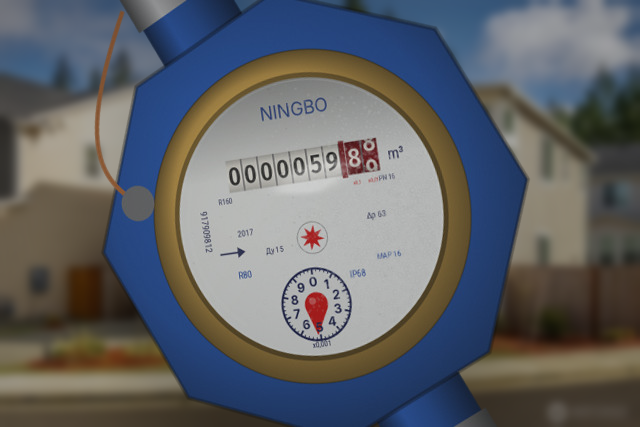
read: 59.885 m³
